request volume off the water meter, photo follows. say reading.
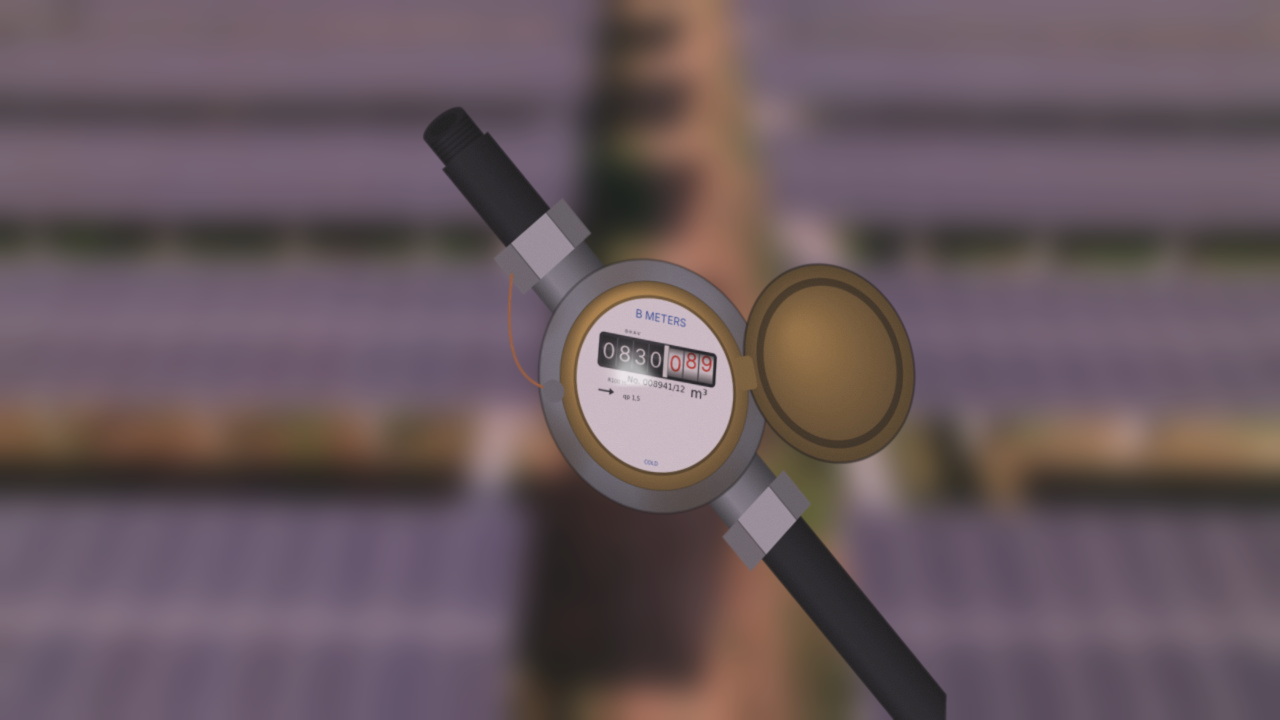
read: 830.089 m³
